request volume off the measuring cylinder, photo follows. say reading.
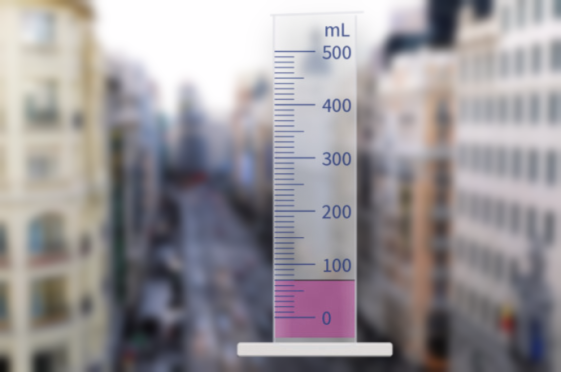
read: 70 mL
